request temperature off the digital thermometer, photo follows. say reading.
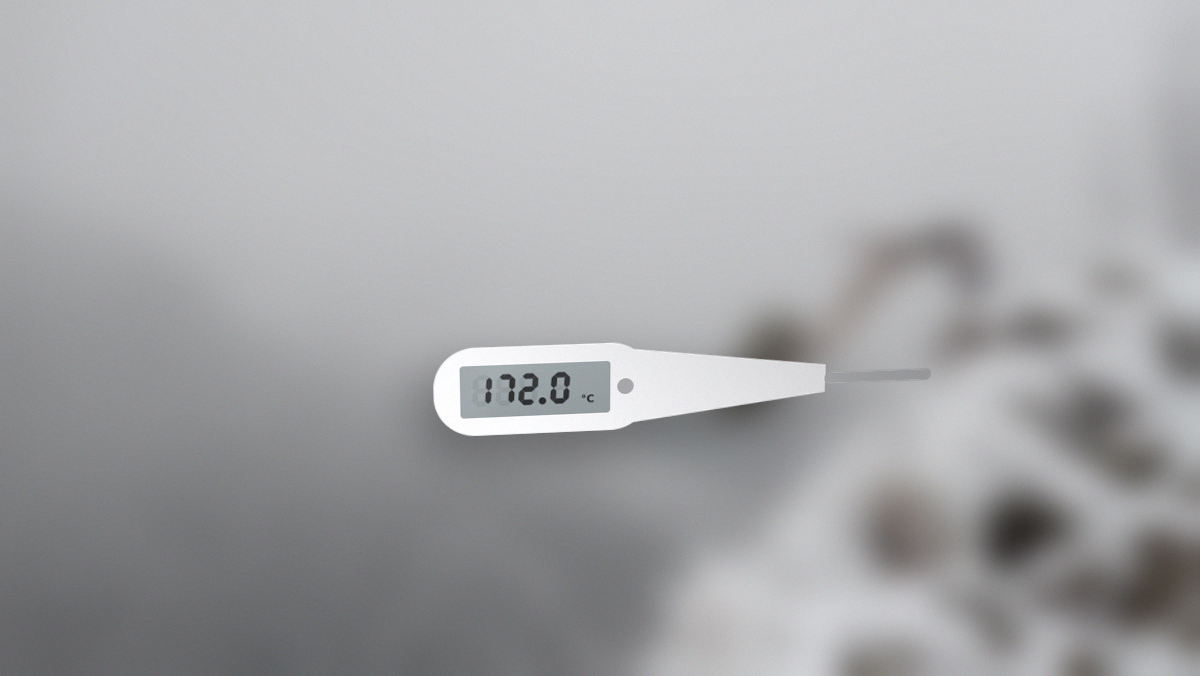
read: 172.0 °C
